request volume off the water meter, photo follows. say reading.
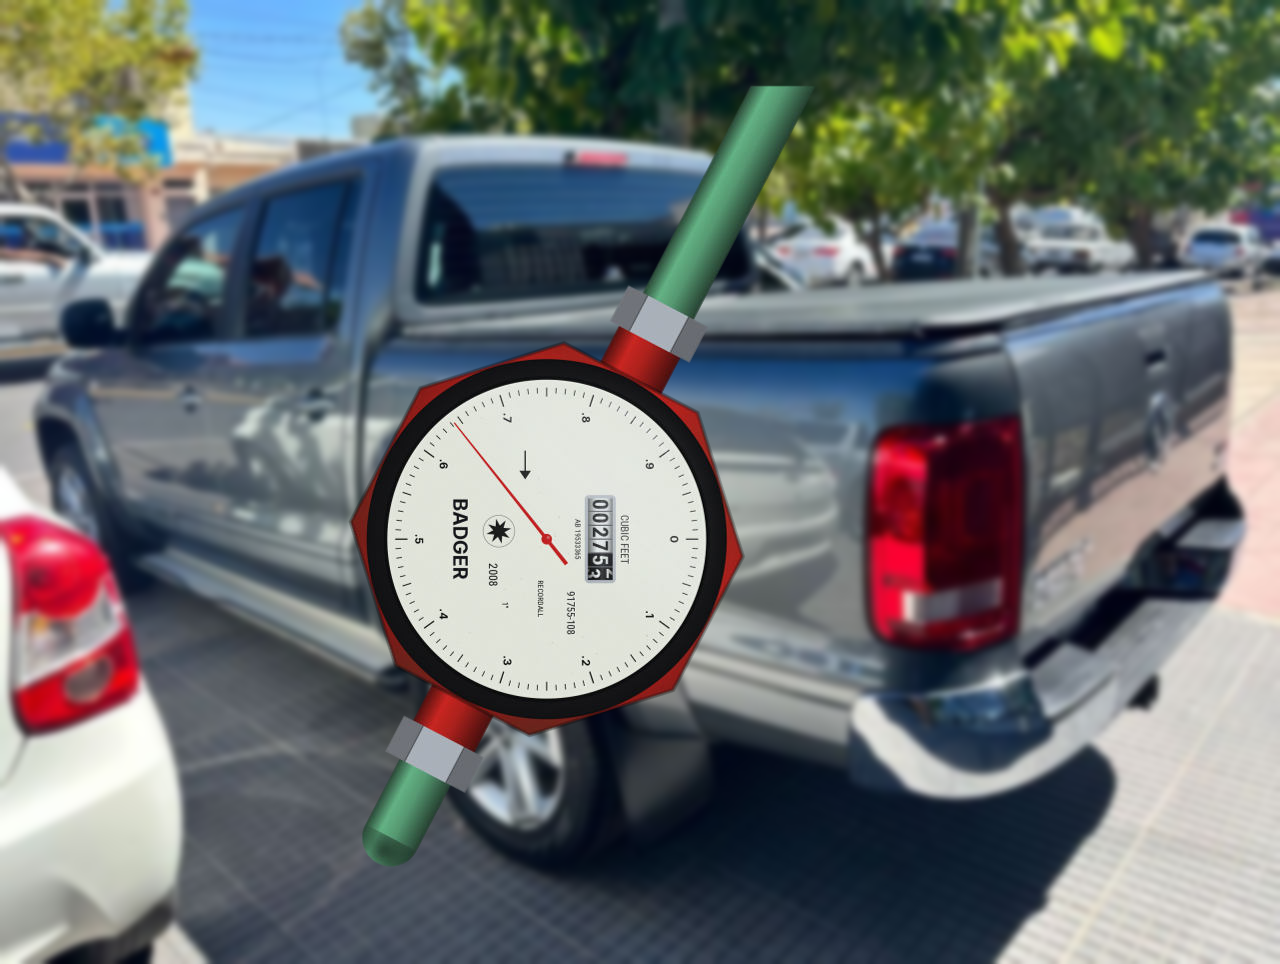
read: 2752.64 ft³
